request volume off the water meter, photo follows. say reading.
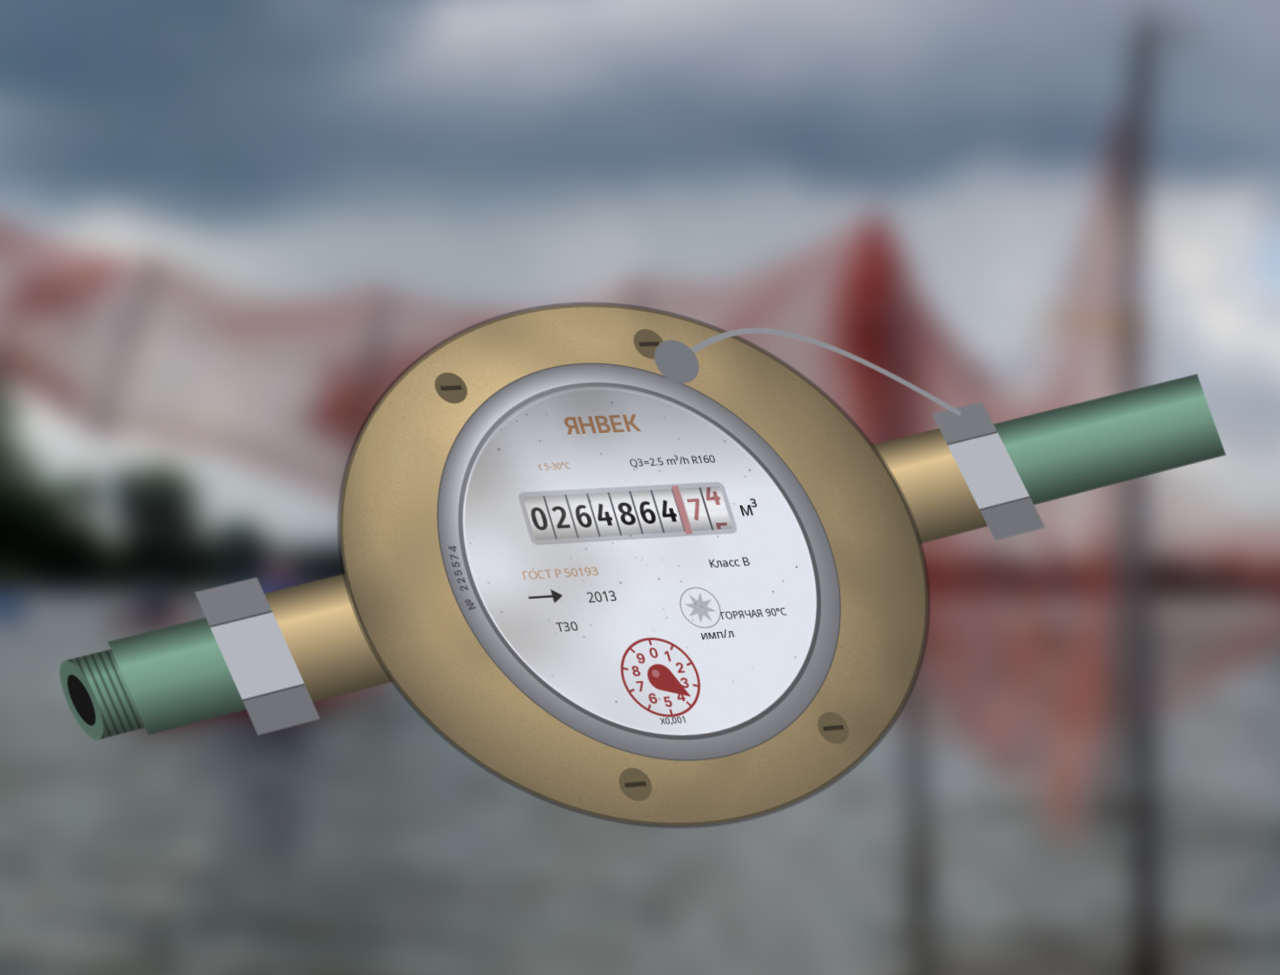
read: 264864.743 m³
